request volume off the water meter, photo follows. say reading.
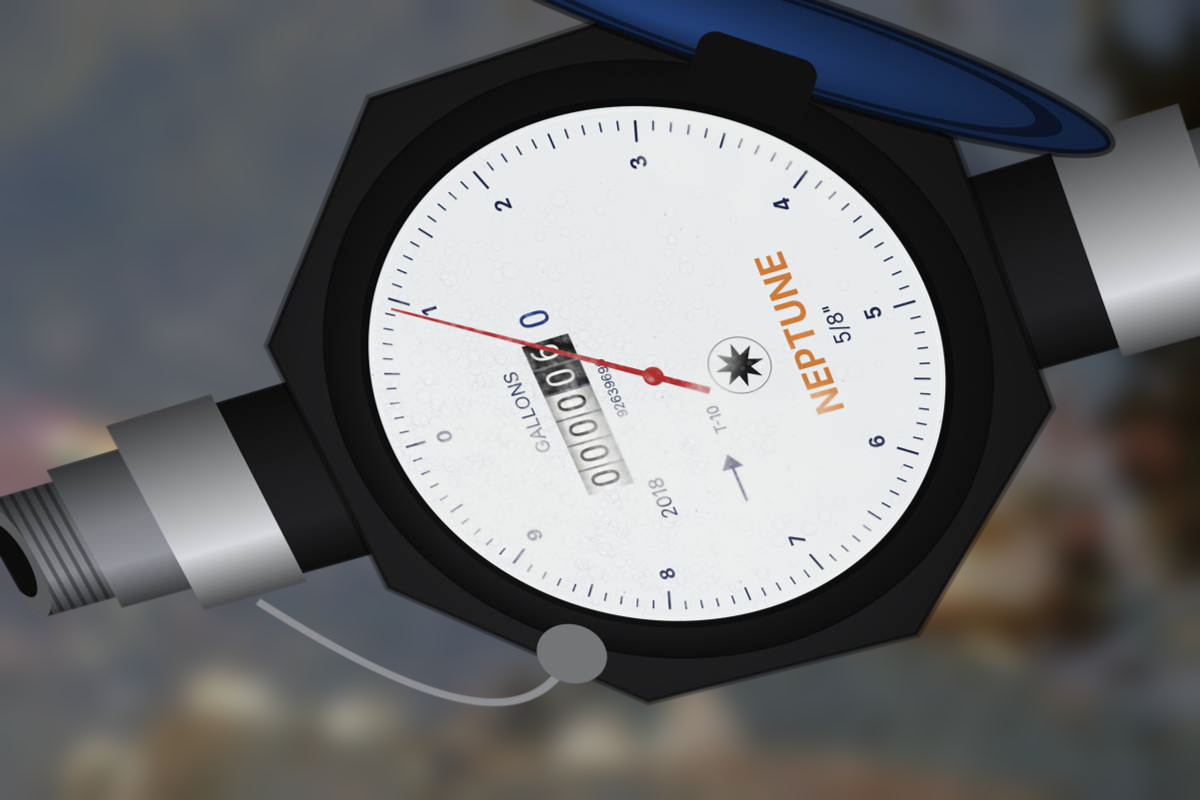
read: 60.9 gal
